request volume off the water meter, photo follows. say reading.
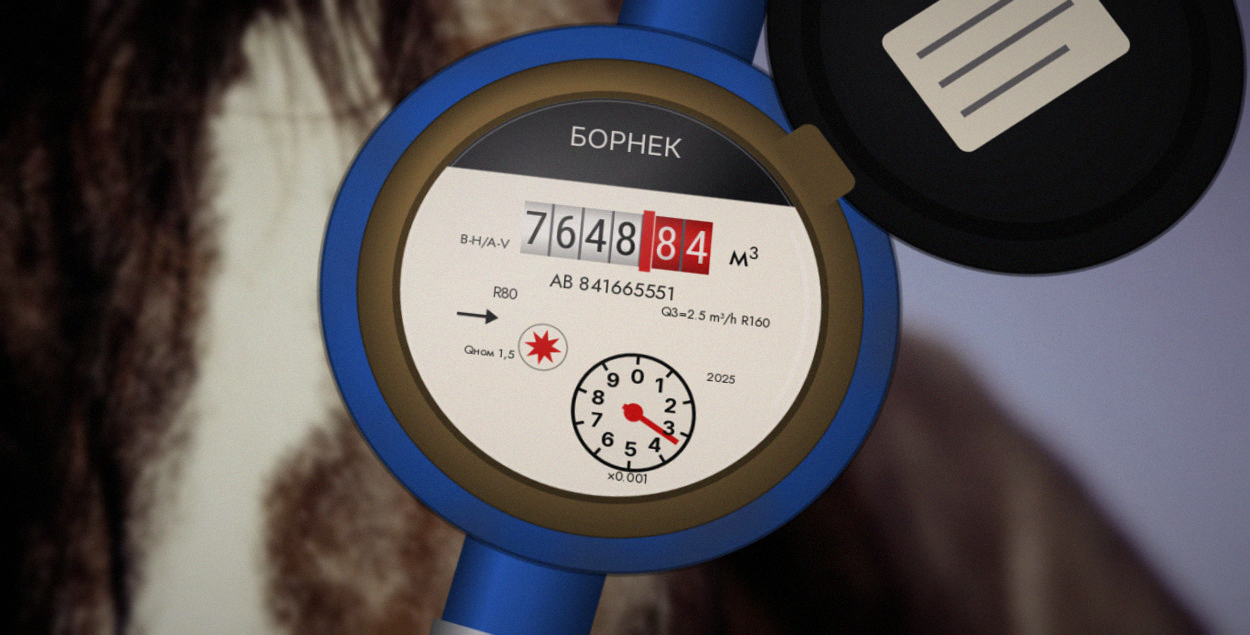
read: 7648.843 m³
